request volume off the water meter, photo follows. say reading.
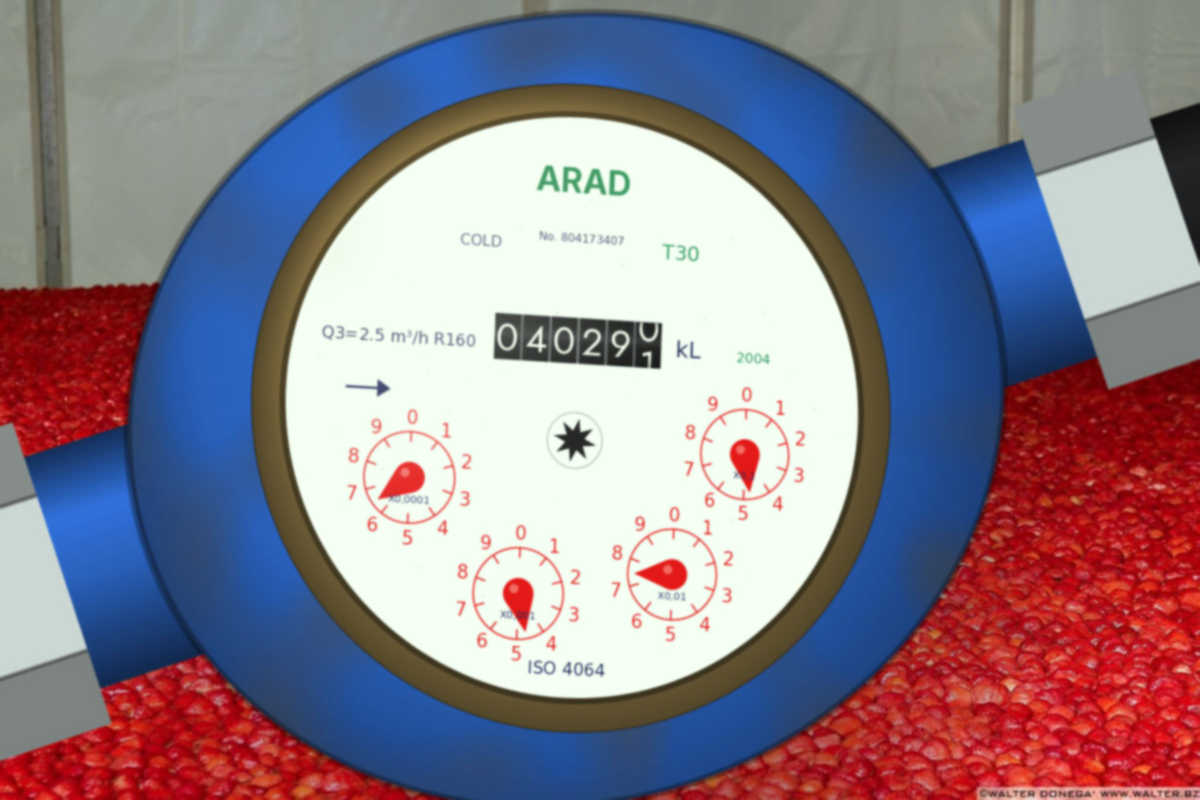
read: 40290.4746 kL
